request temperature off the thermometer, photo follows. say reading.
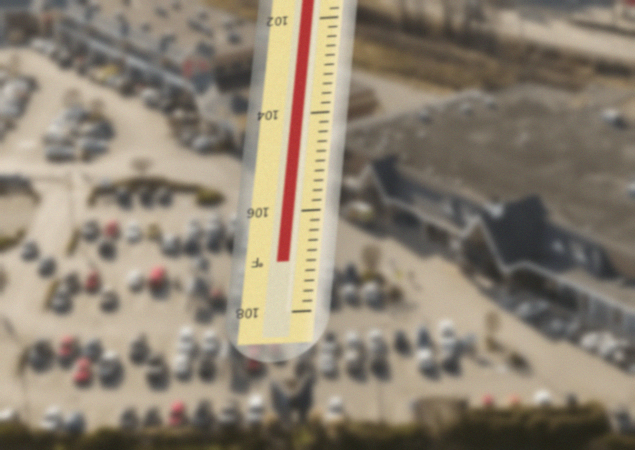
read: 107 °F
